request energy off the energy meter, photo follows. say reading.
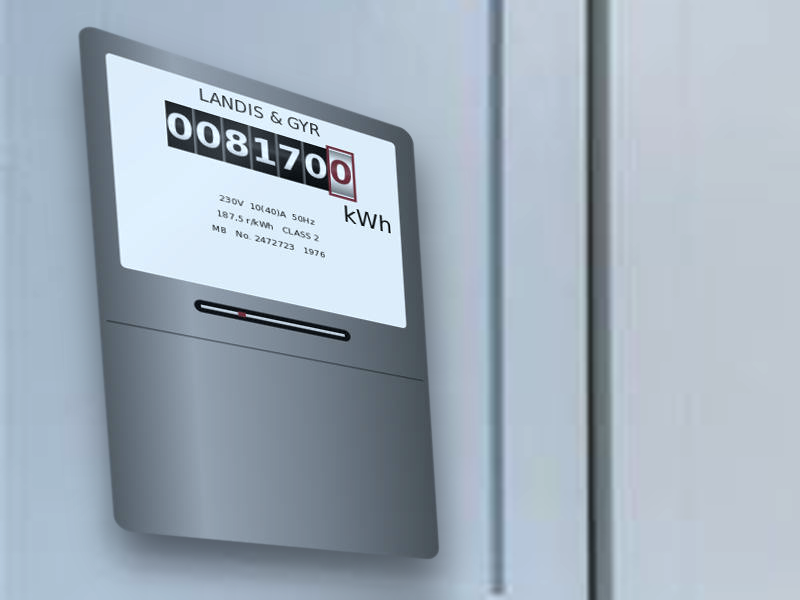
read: 8170.0 kWh
